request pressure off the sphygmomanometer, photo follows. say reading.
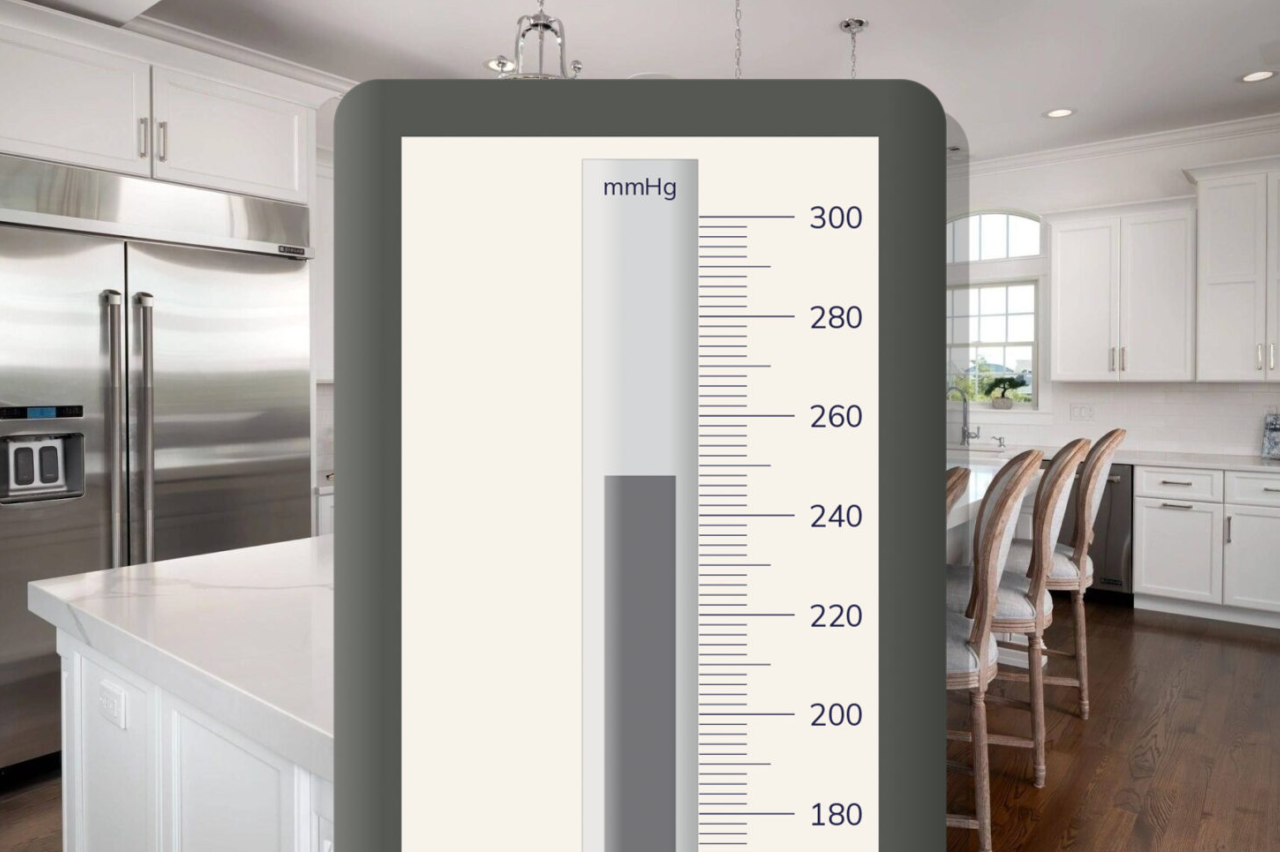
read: 248 mmHg
